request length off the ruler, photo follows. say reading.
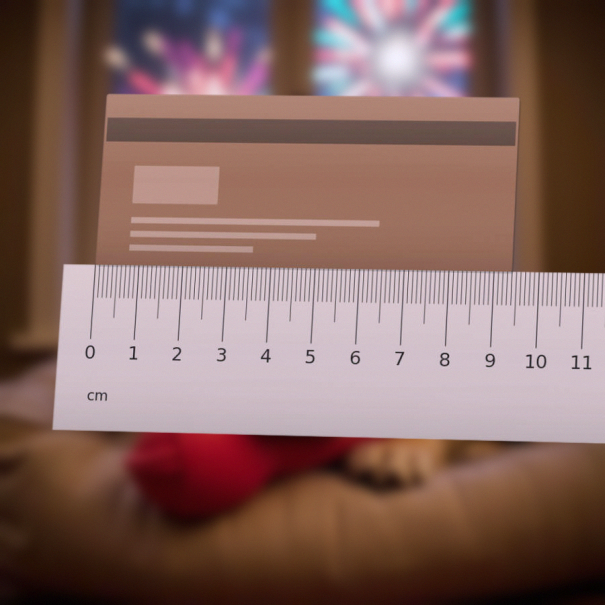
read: 9.4 cm
